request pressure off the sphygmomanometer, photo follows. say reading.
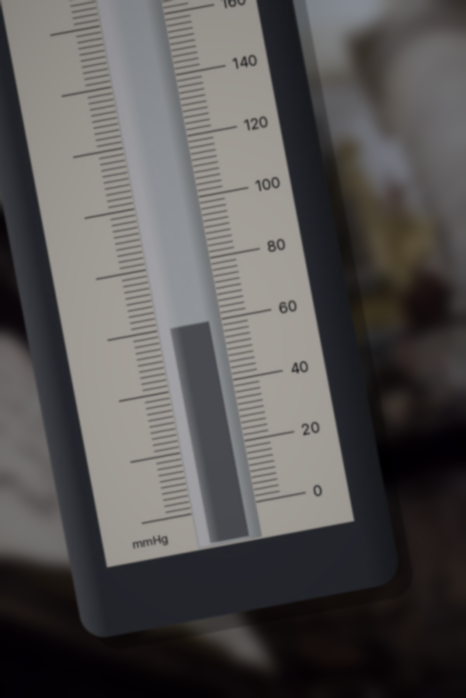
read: 60 mmHg
